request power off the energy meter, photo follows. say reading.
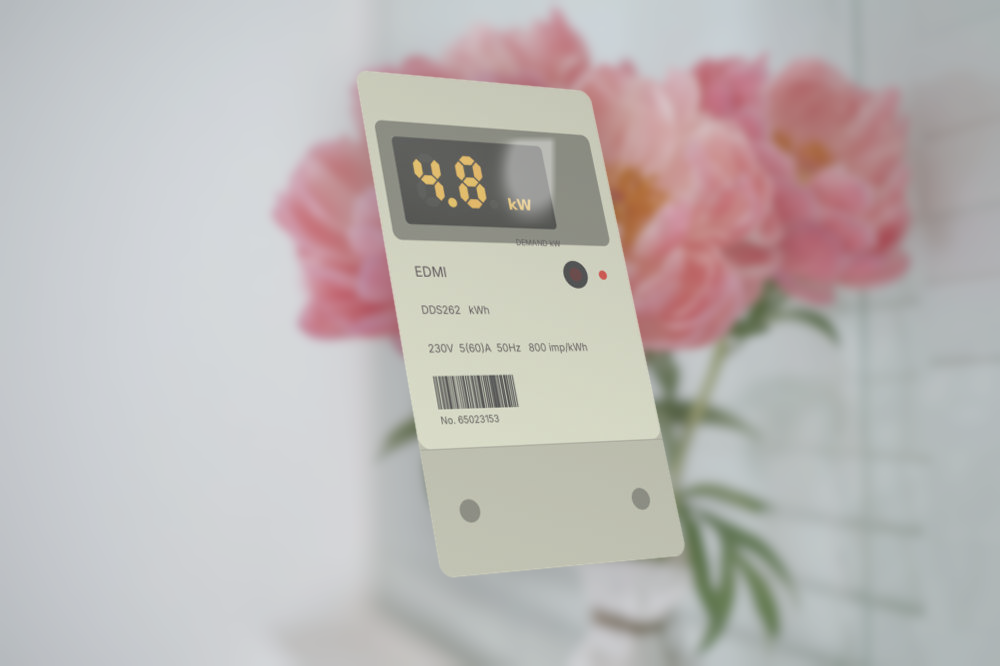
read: 4.8 kW
